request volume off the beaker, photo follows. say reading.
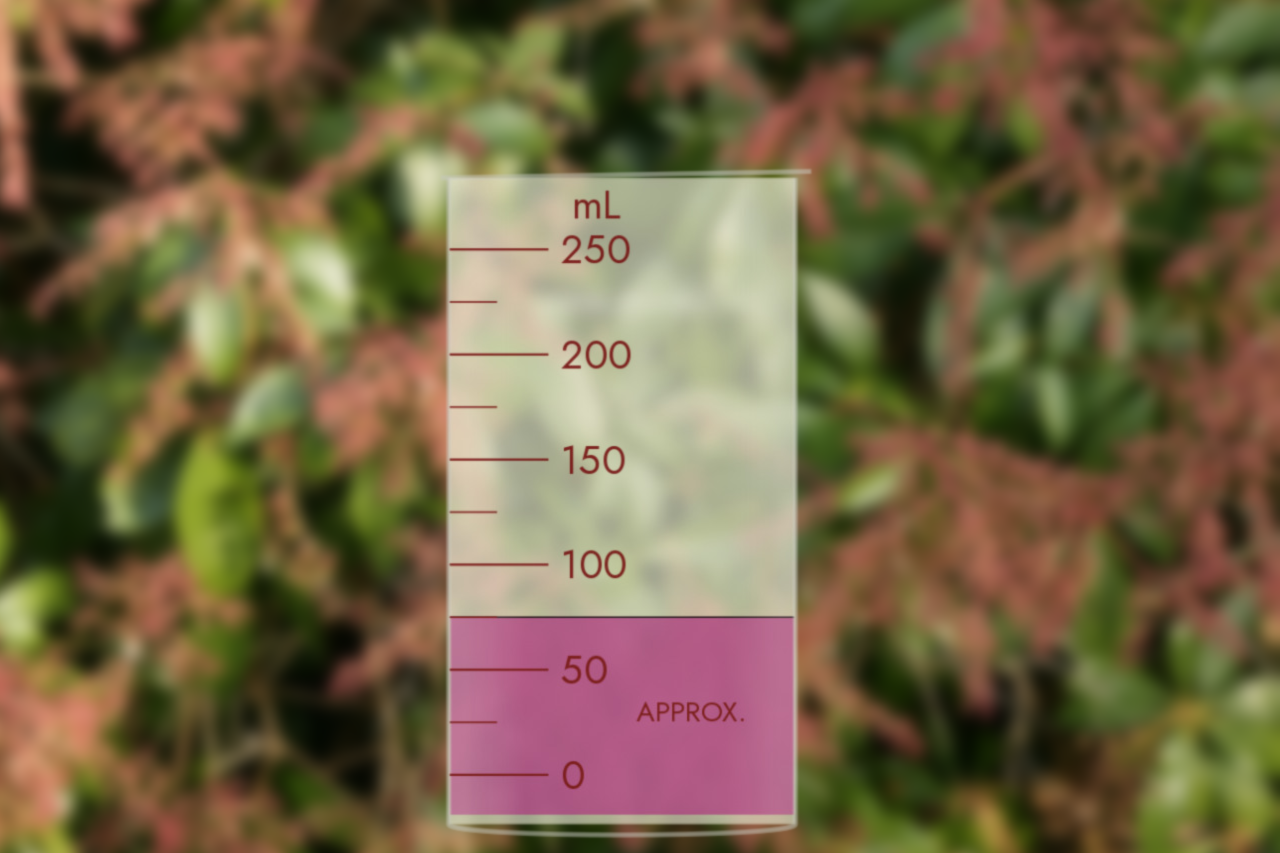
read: 75 mL
